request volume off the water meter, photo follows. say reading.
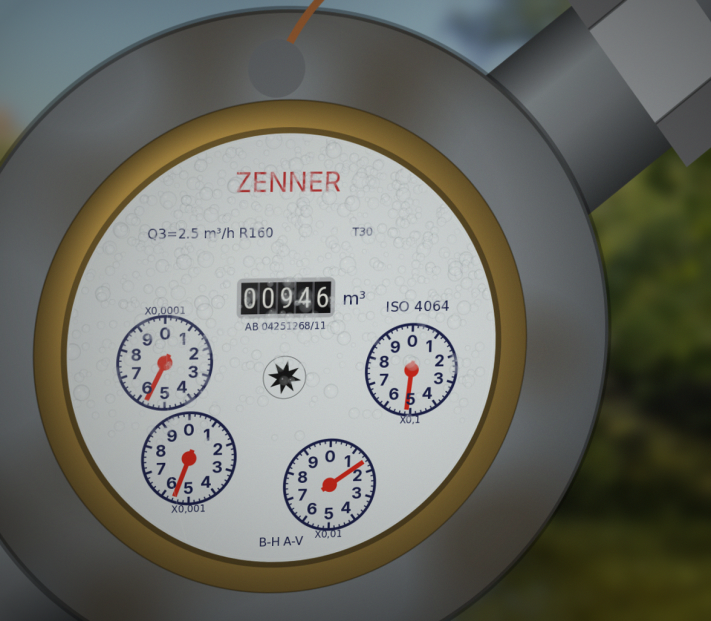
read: 946.5155 m³
